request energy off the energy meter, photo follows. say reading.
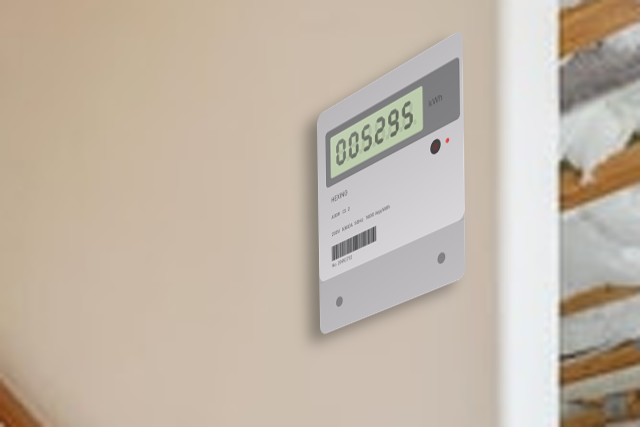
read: 5295 kWh
